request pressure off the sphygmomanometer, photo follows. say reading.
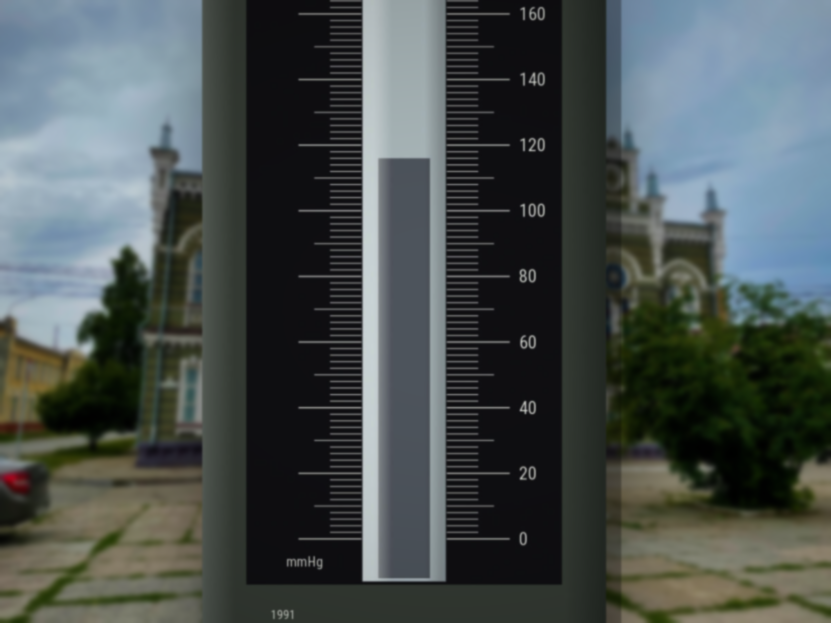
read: 116 mmHg
